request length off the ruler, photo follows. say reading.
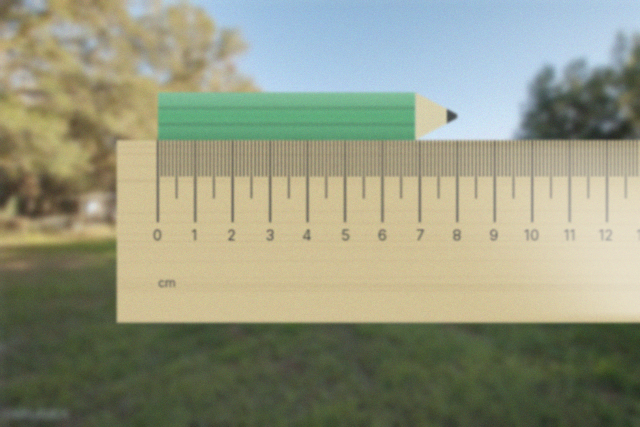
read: 8 cm
